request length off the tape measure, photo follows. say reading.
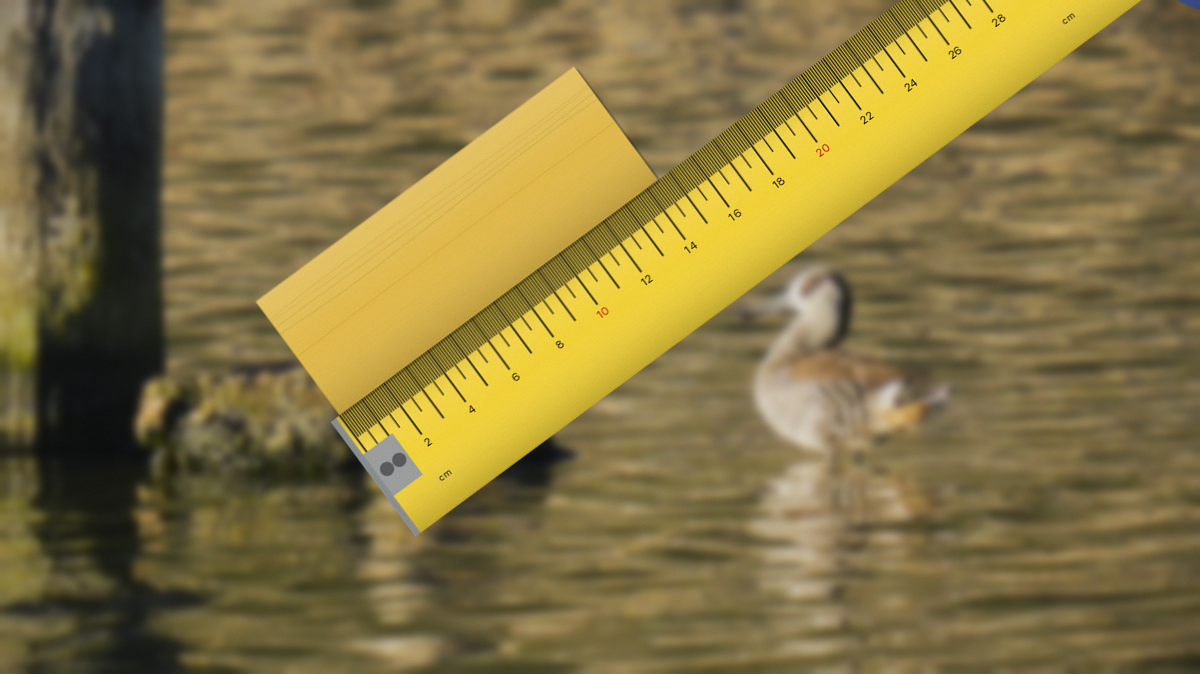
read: 14.5 cm
